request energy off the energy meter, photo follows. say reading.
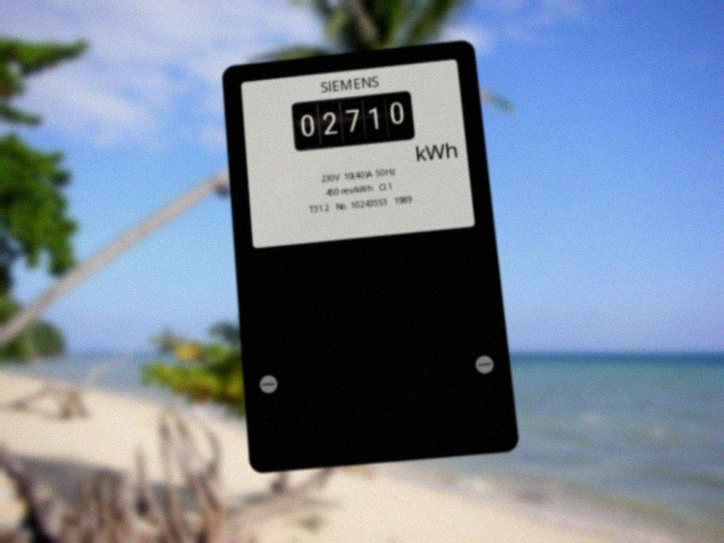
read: 2710 kWh
